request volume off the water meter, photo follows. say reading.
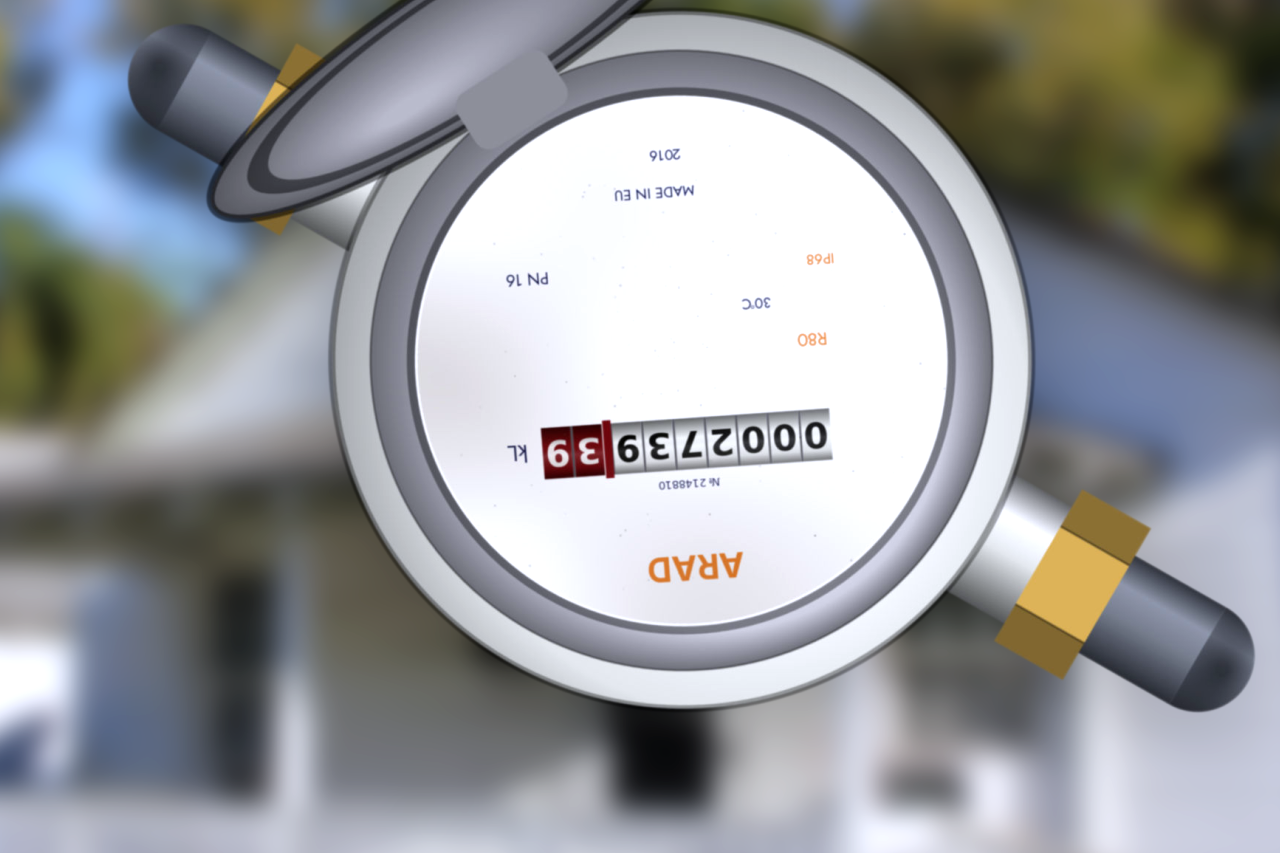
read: 2739.39 kL
